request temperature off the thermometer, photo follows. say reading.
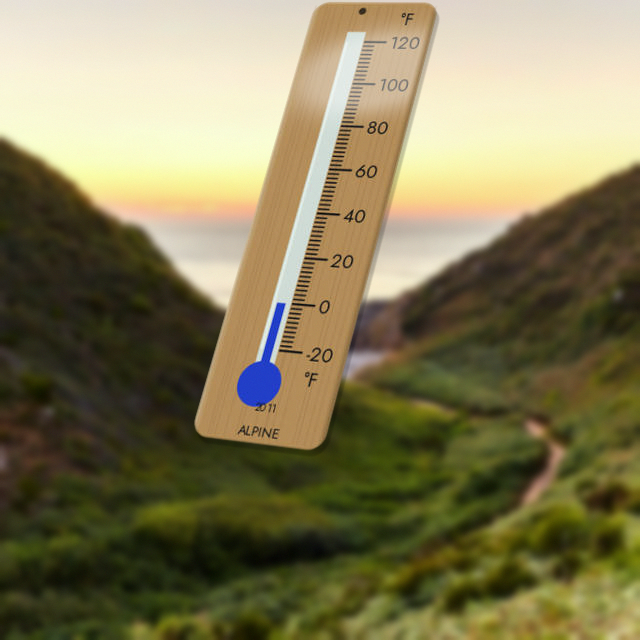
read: 0 °F
